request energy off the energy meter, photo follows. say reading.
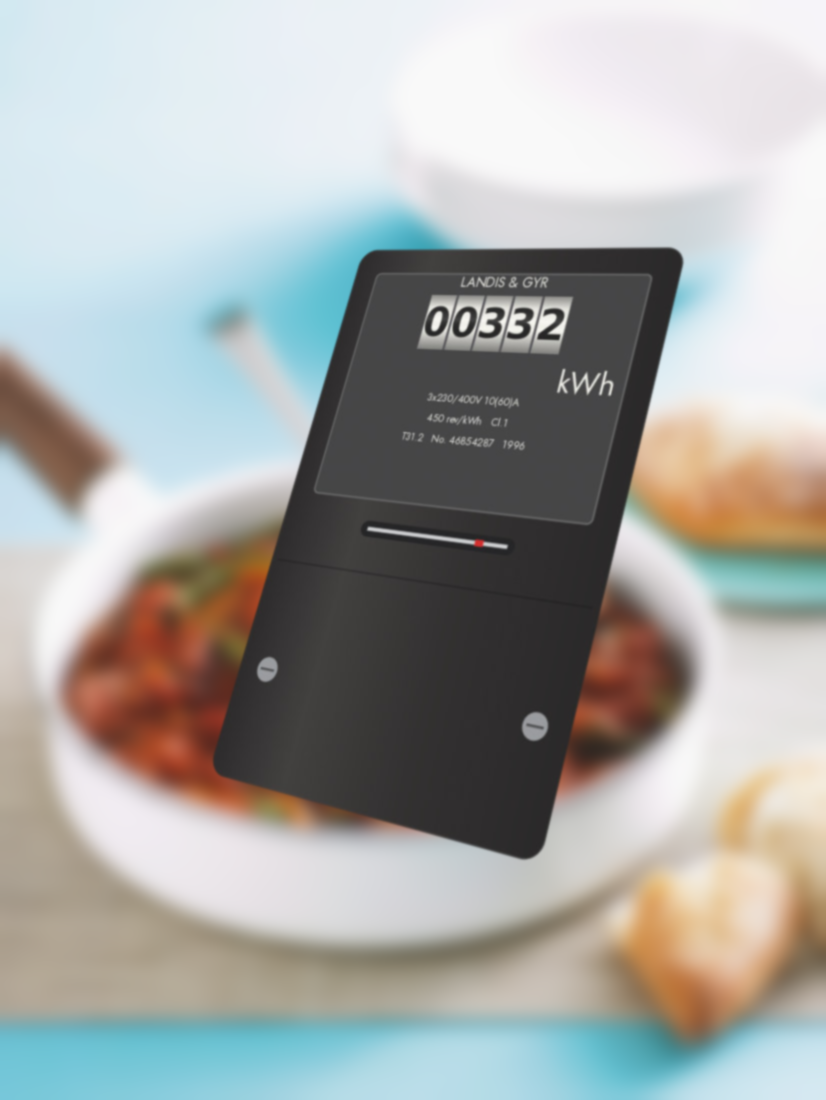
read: 332 kWh
